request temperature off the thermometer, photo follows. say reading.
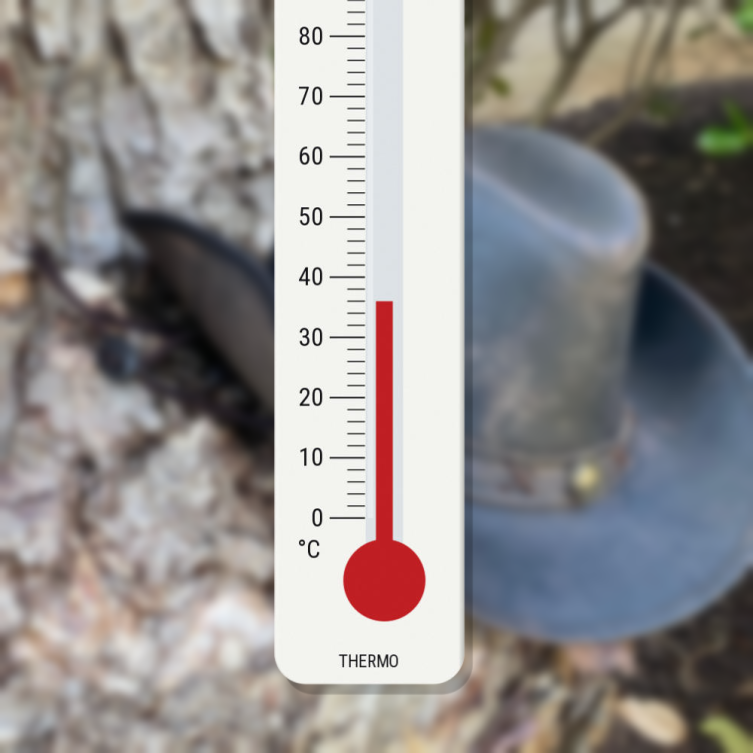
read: 36 °C
